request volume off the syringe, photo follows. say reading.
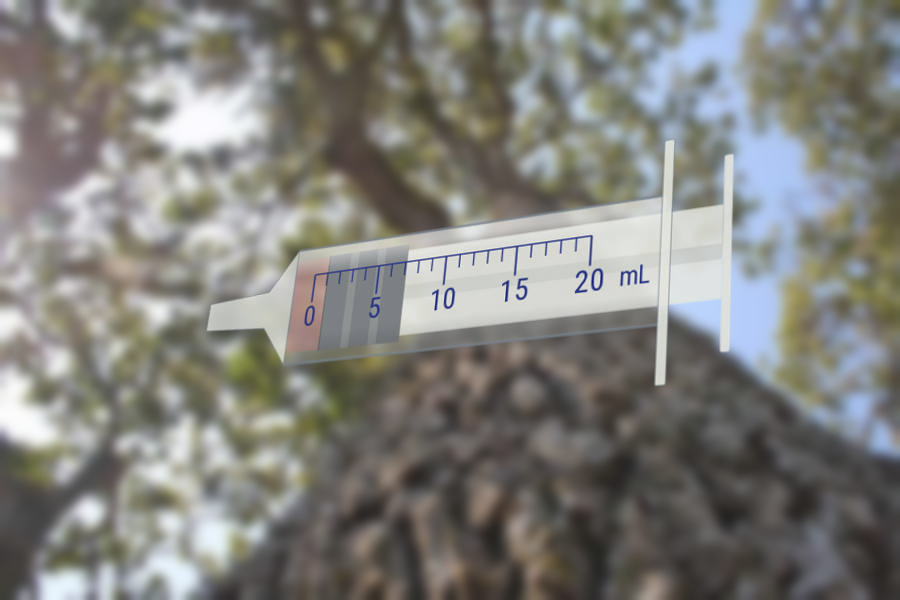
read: 1 mL
